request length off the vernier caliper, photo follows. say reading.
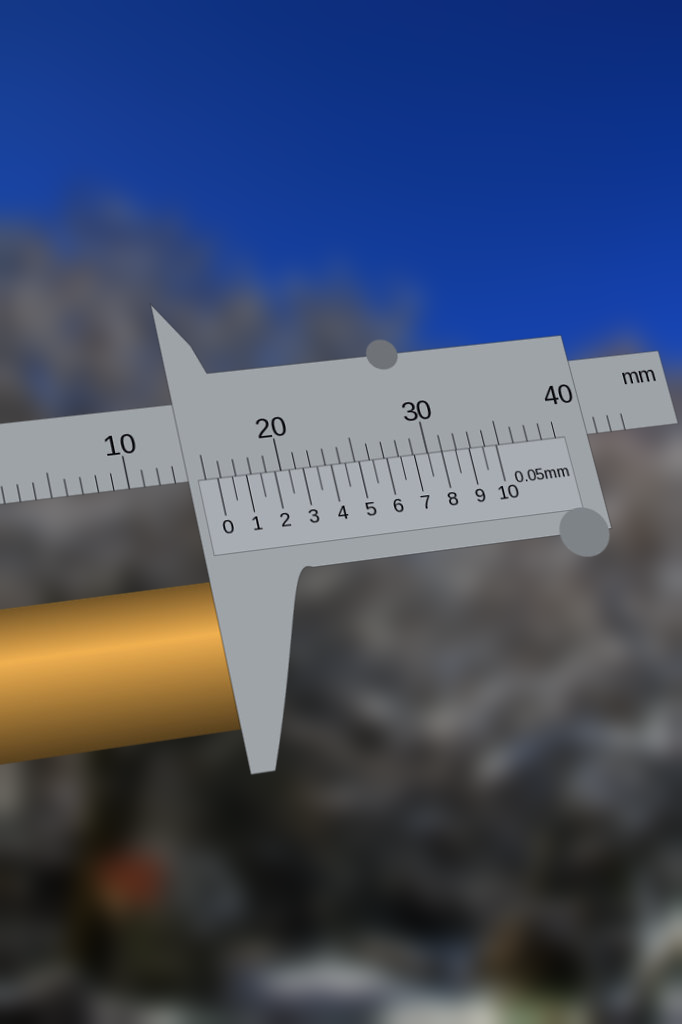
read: 15.8 mm
